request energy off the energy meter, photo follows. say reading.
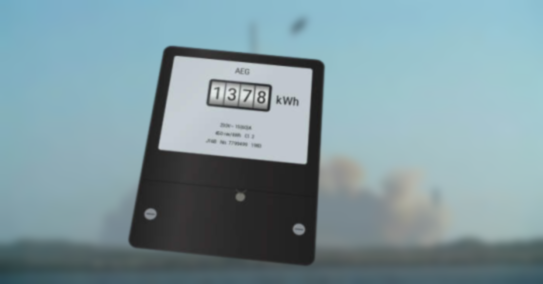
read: 1378 kWh
